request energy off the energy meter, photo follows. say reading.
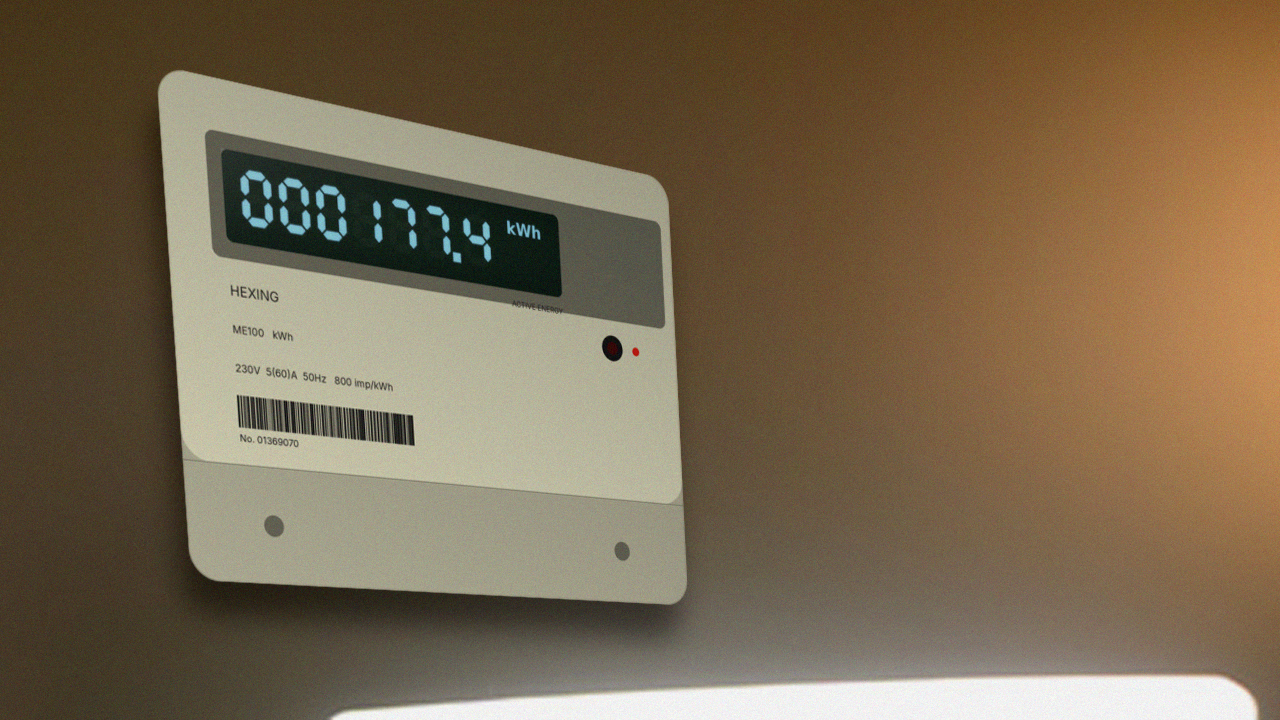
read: 177.4 kWh
